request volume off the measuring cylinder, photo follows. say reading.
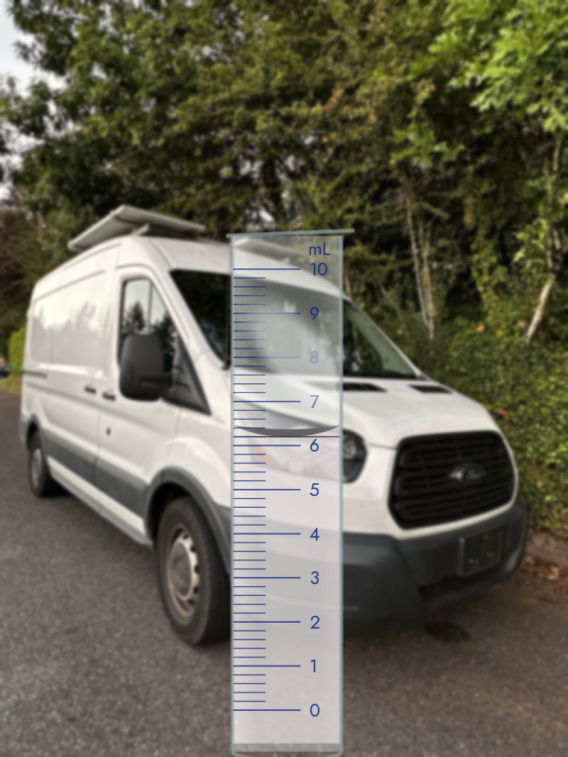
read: 6.2 mL
